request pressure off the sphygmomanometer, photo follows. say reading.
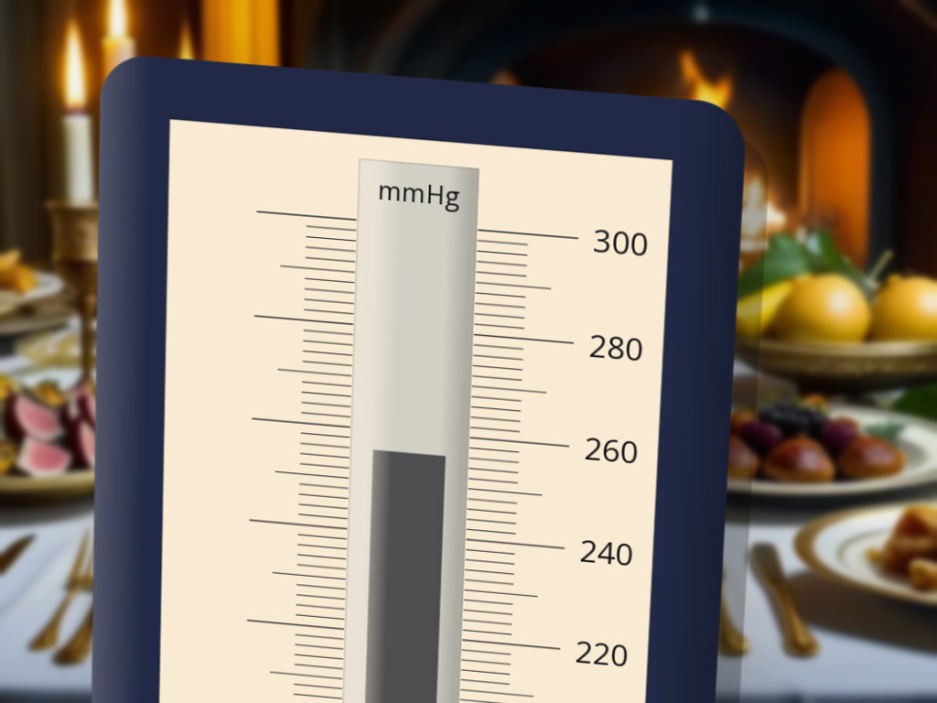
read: 256 mmHg
